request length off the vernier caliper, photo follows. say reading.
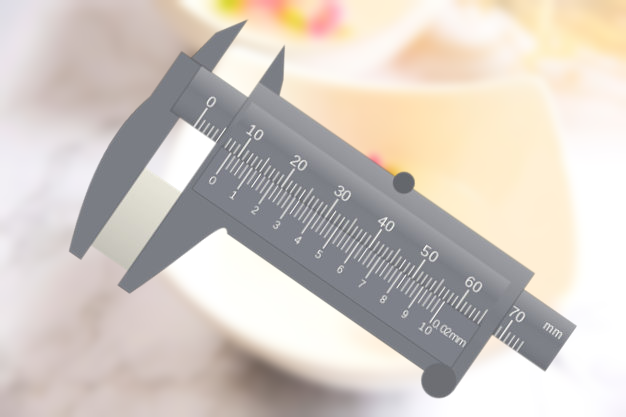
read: 8.5 mm
